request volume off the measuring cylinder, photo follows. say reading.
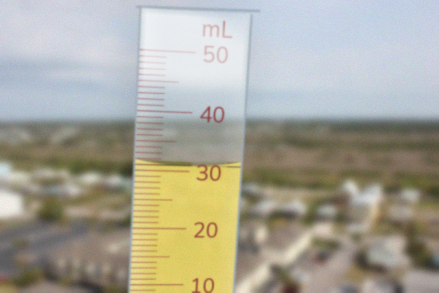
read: 31 mL
